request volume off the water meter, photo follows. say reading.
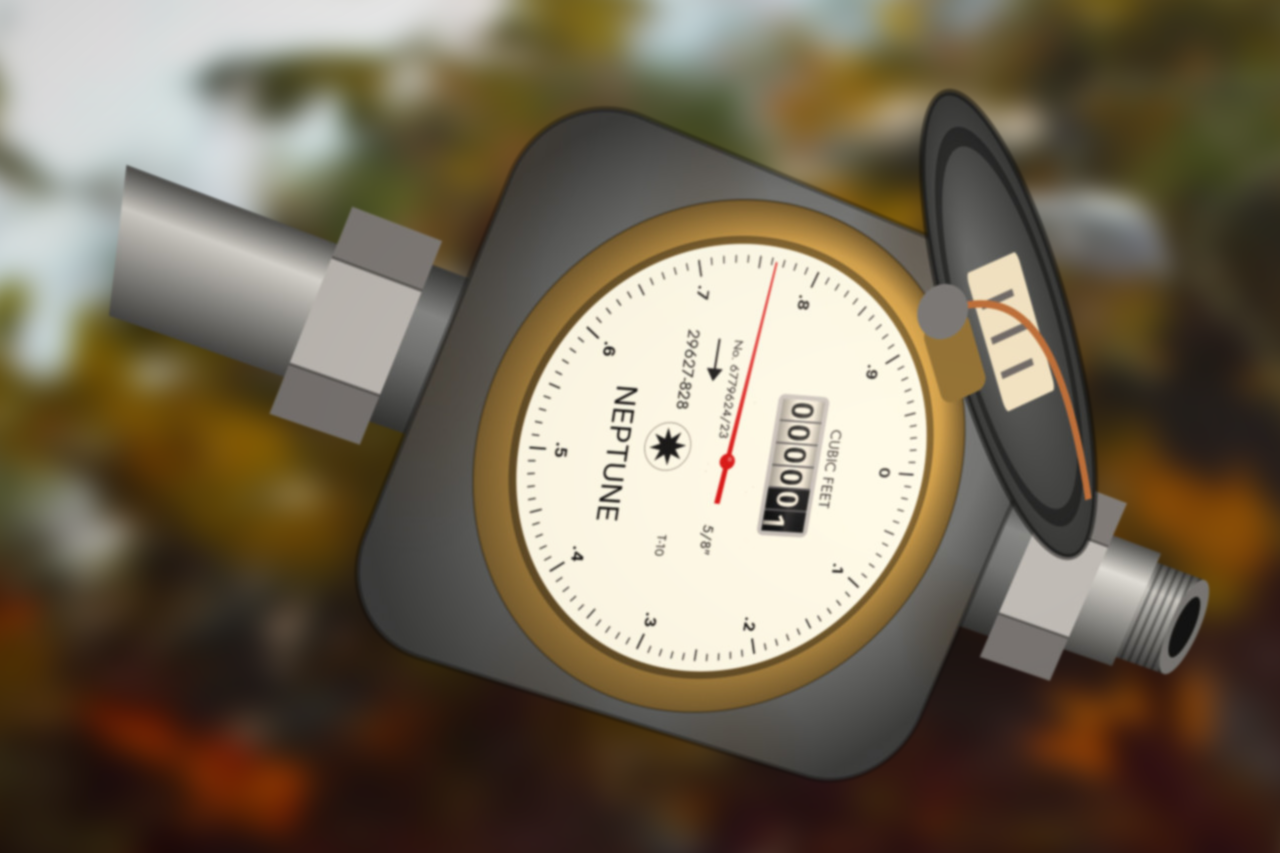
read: 0.76 ft³
